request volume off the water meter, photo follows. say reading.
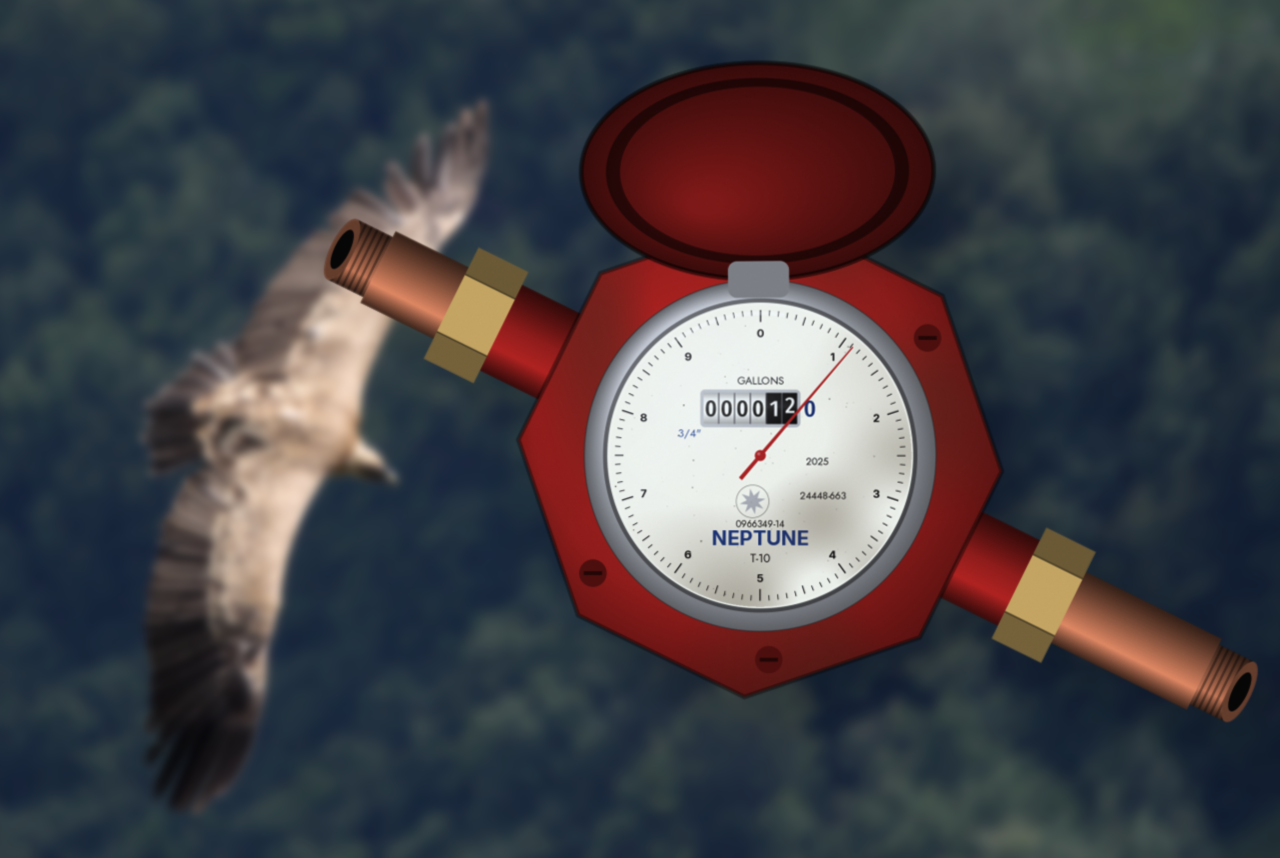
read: 121.1 gal
